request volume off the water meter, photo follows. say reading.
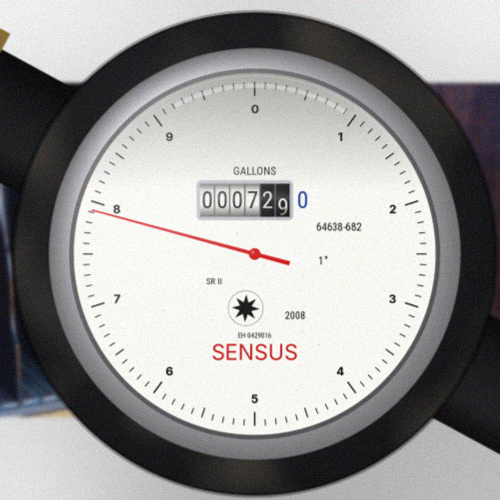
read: 7287.9 gal
